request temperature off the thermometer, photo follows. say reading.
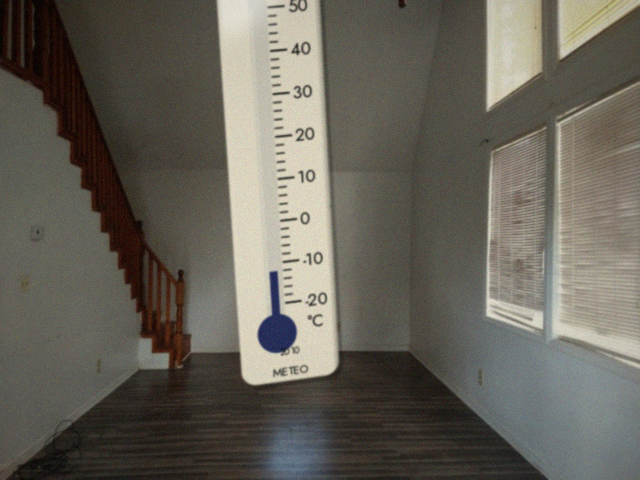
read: -12 °C
